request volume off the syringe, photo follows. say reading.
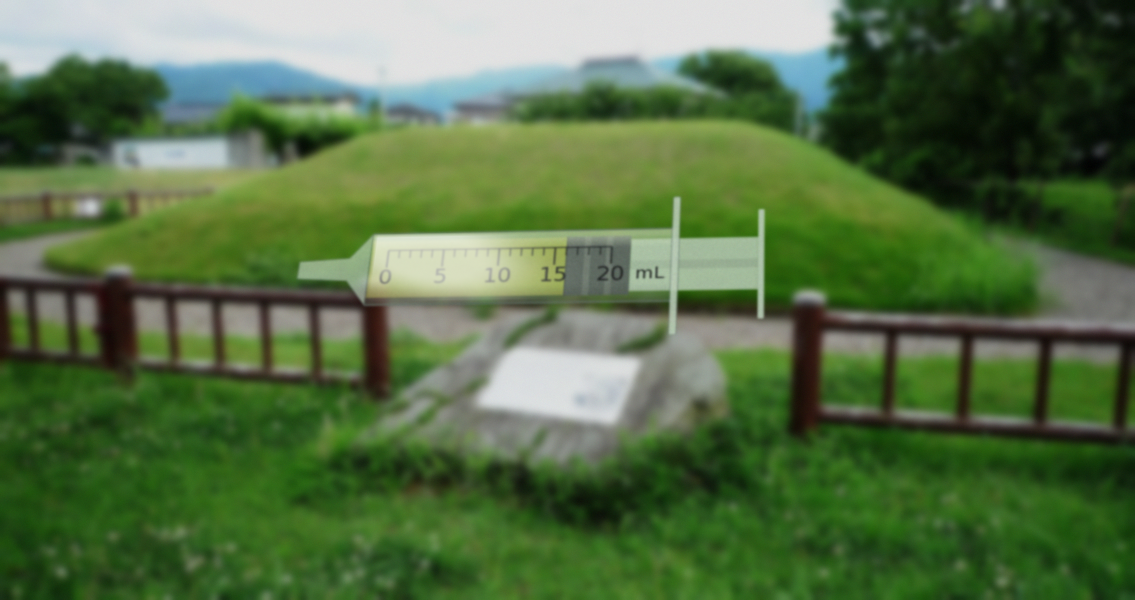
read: 16 mL
